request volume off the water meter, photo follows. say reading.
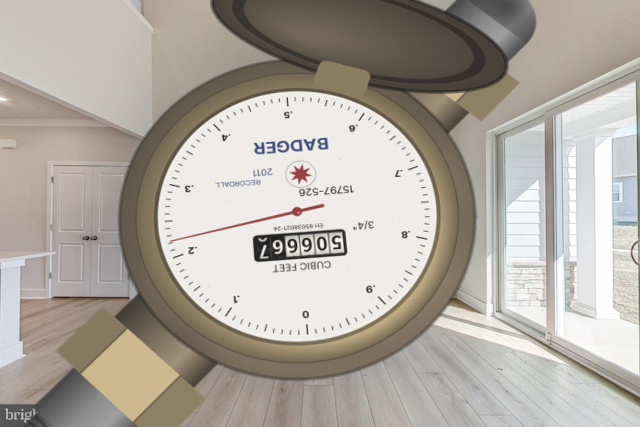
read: 506667.22 ft³
